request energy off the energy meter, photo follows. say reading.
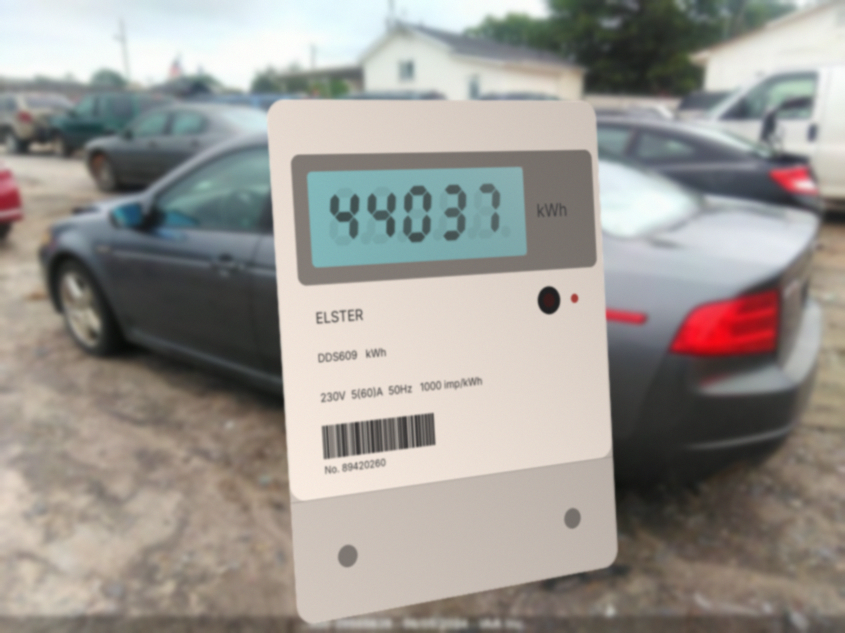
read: 44037 kWh
